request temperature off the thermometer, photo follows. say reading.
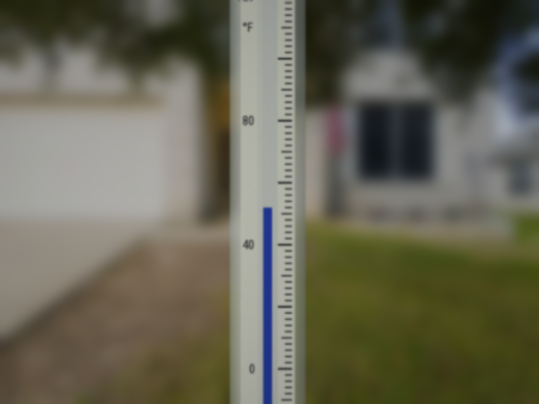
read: 52 °F
